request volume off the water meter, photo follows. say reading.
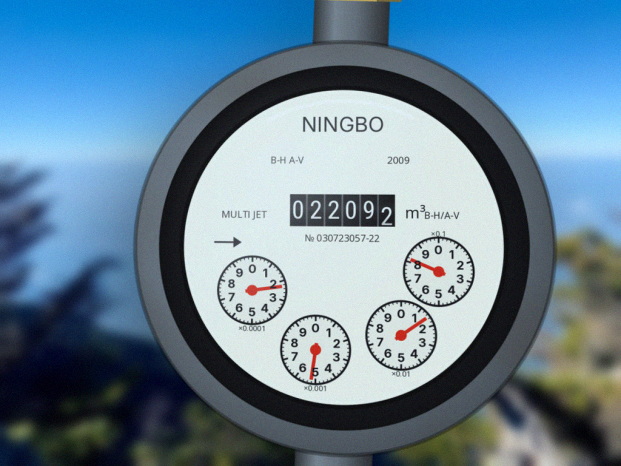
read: 22091.8152 m³
